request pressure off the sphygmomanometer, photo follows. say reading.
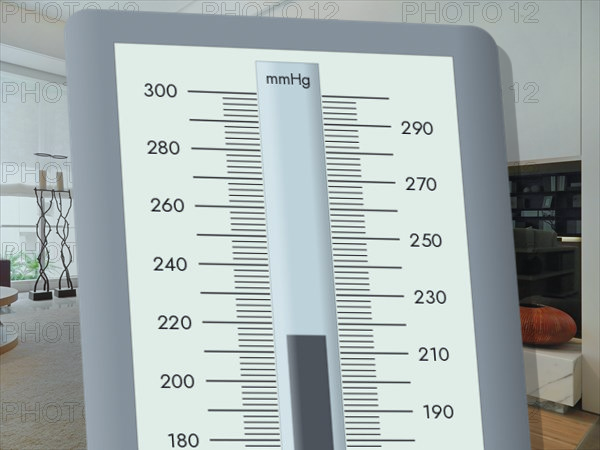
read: 216 mmHg
